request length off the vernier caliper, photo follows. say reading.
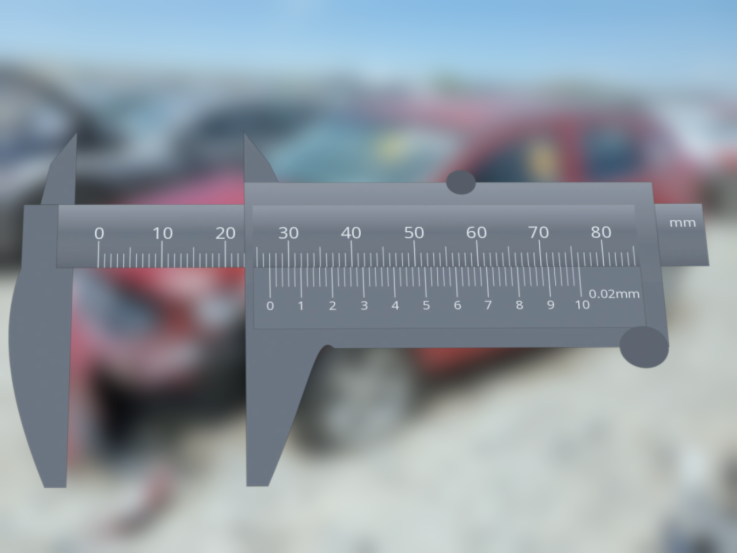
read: 27.0 mm
